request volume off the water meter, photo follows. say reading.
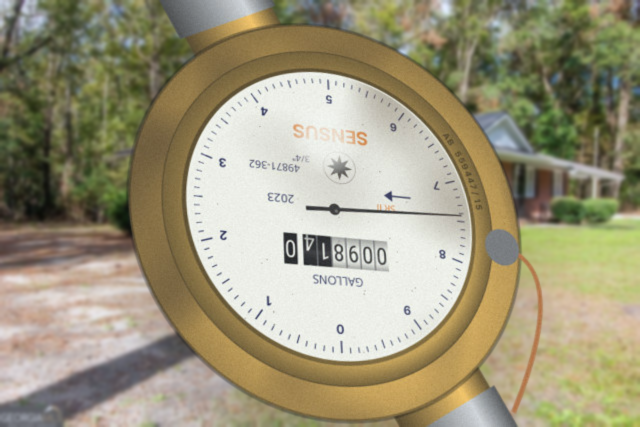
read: 98137.4 gal
